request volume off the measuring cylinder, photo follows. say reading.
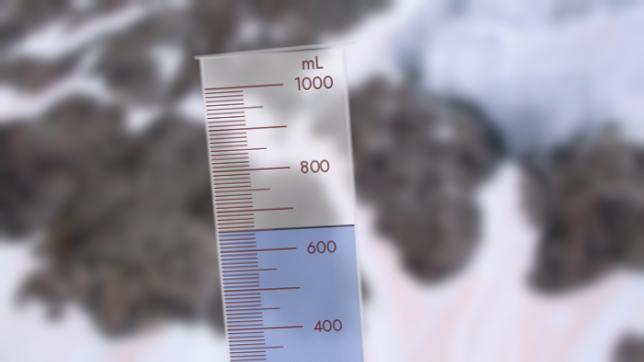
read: 650 mL
